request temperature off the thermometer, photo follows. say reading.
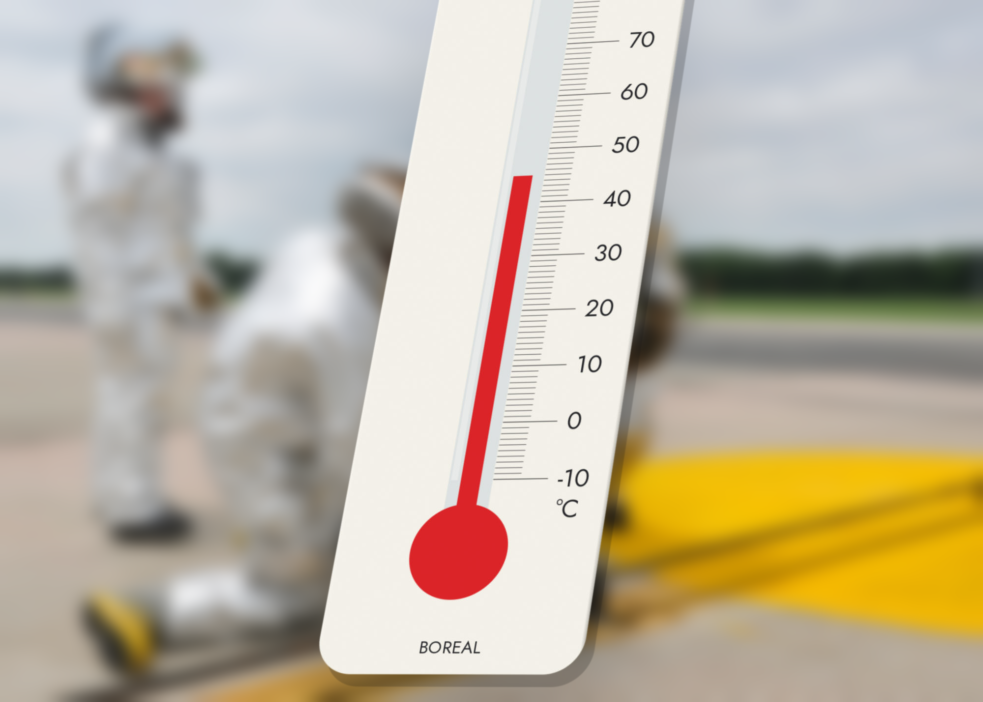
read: 45 °C
